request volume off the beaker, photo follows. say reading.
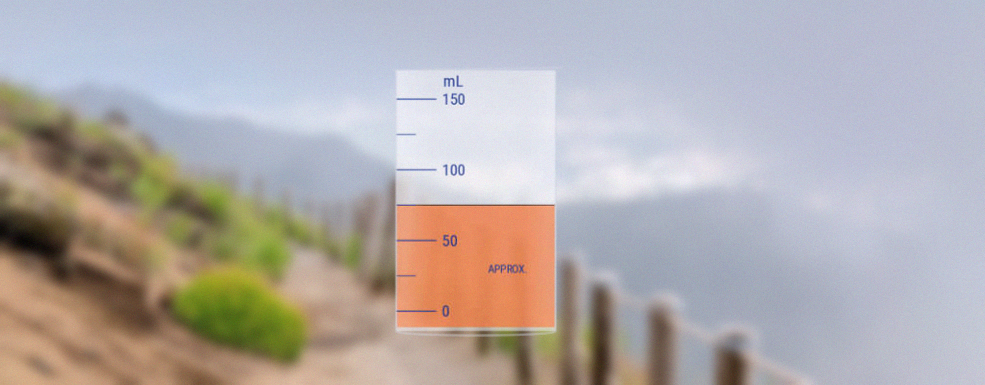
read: 75 mL
